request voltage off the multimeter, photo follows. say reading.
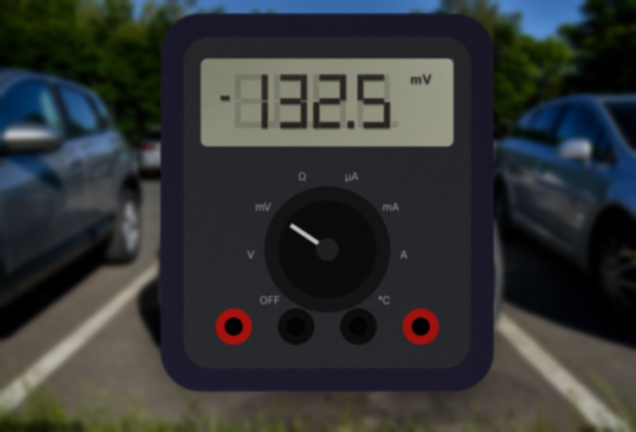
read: -132.5 mV
